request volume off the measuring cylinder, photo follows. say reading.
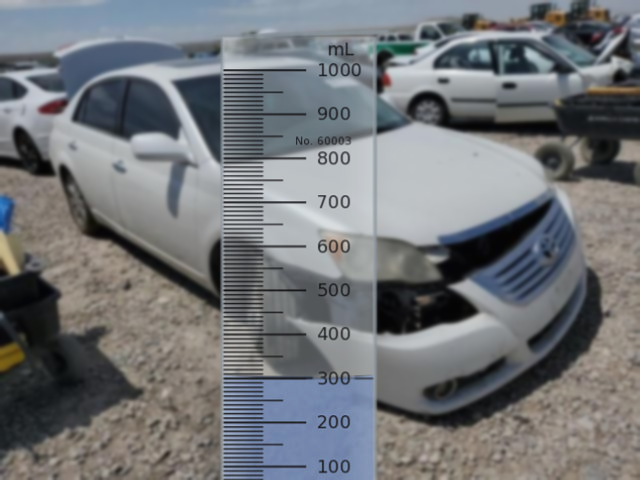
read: 300 mL
